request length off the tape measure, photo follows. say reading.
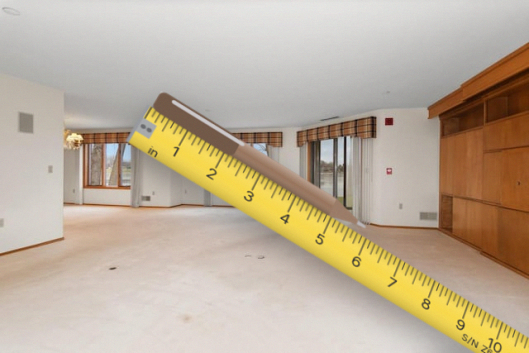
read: 5.875 in
